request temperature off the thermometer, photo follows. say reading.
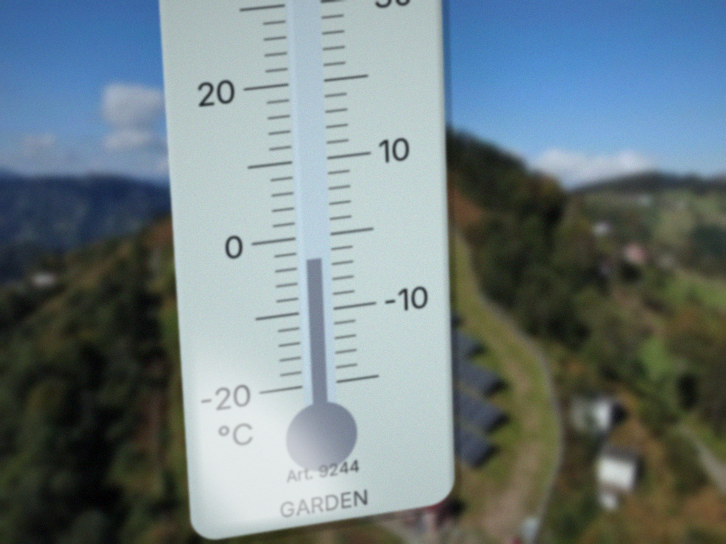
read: -3 °C
